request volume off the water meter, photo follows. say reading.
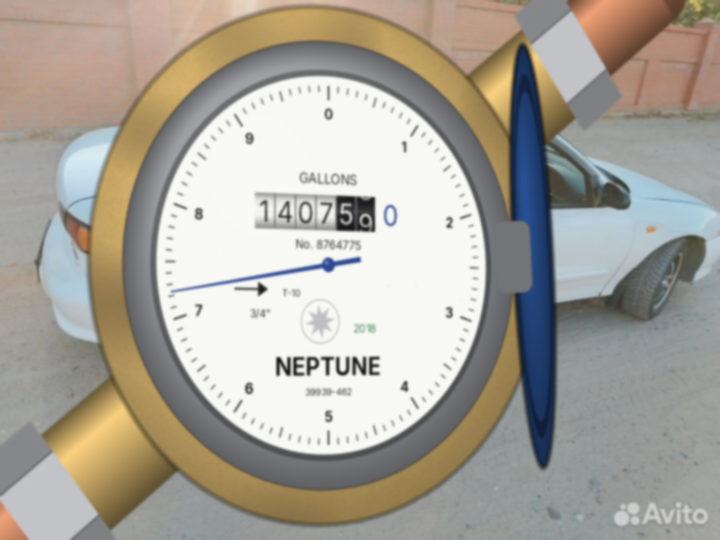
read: 1407587.2 gal
